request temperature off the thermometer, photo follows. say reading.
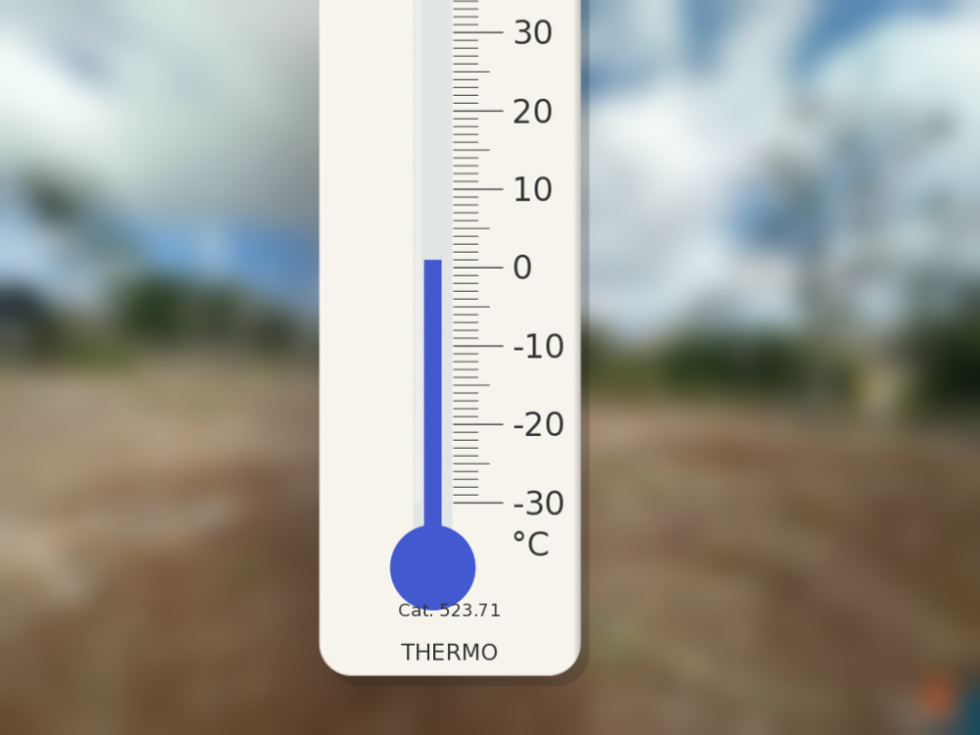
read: 1 °C
